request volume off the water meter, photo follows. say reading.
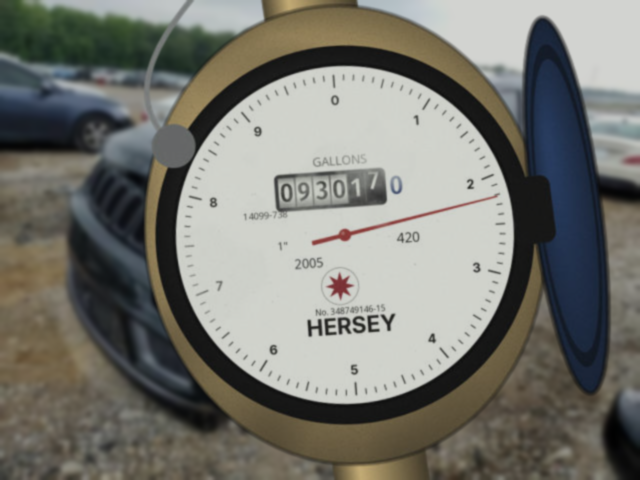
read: 930172.2 gal
